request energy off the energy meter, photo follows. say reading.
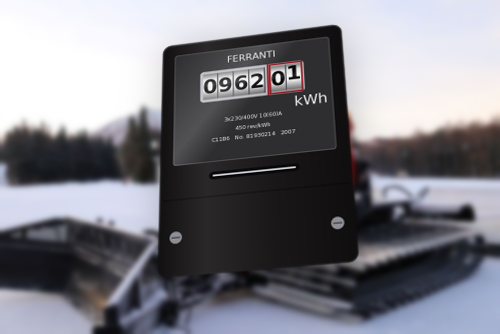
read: 962.01 kWh
